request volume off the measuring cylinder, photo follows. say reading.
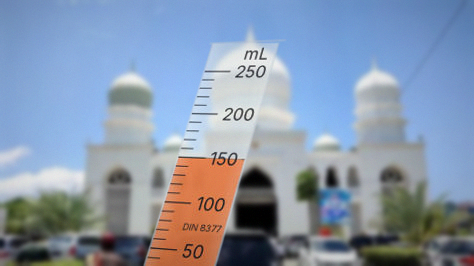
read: 150 mL
